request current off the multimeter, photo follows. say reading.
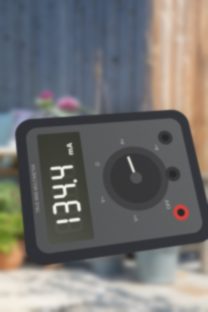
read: 134.4 mA
